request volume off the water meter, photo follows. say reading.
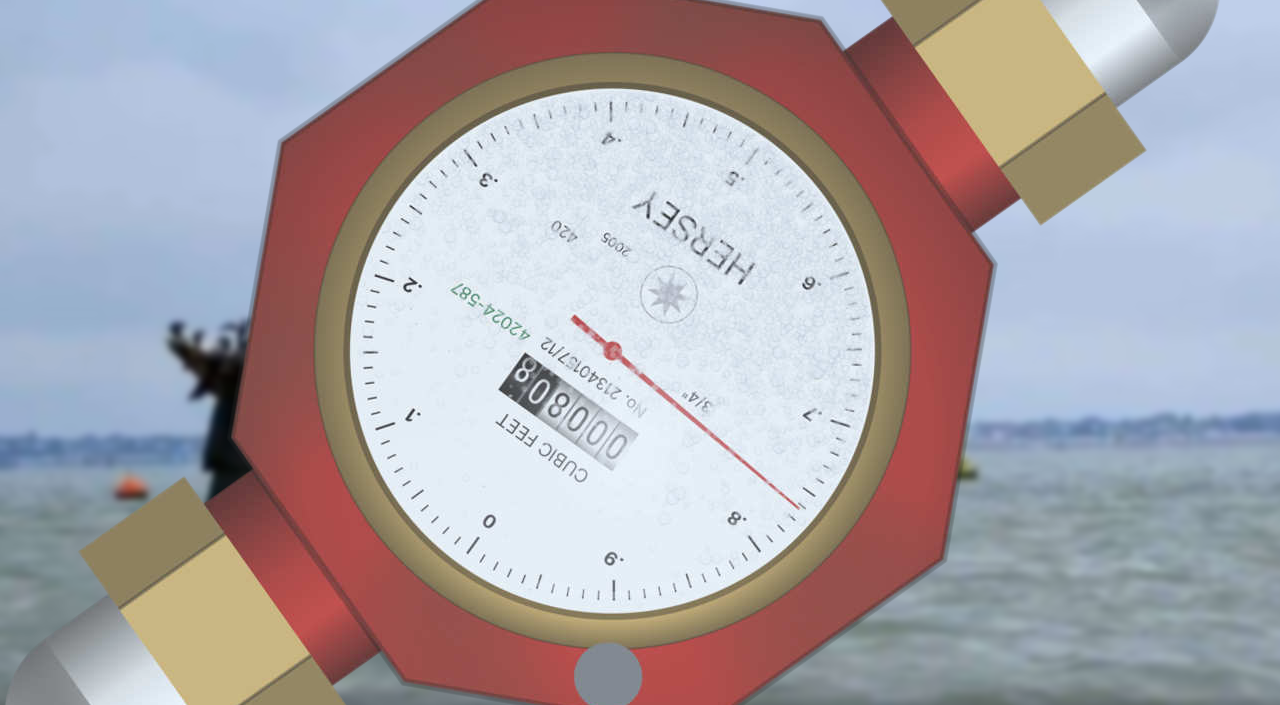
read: 807.76 ft³
